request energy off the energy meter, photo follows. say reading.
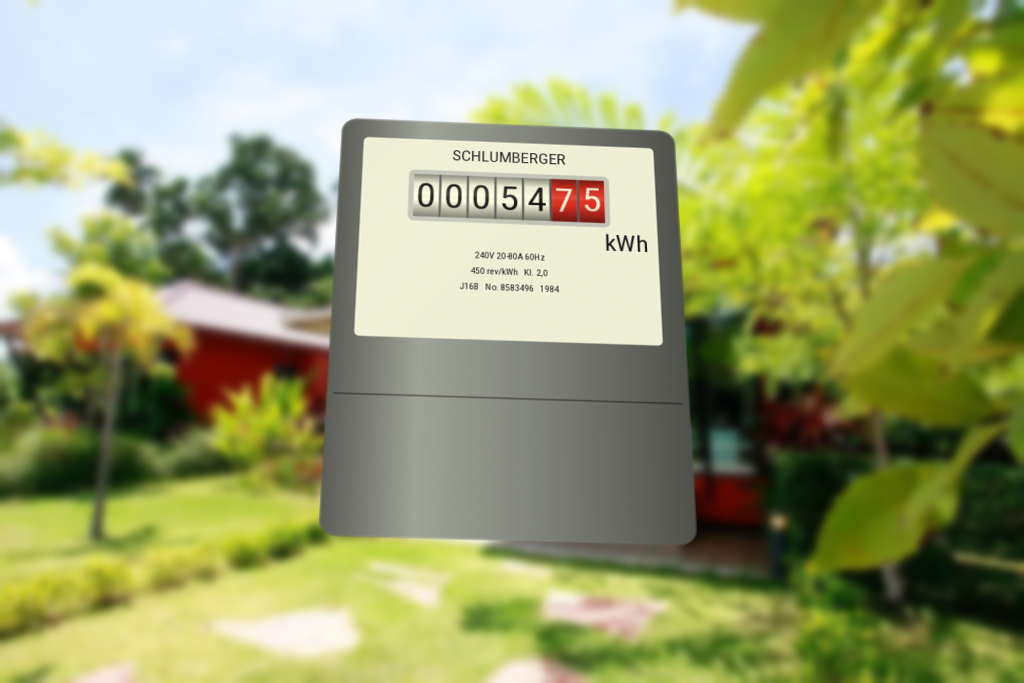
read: 54.75 kWh
